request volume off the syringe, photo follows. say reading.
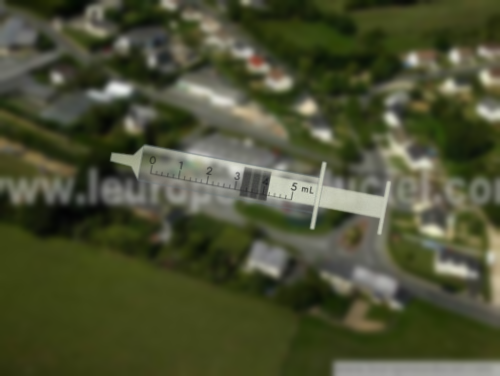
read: 3.2 mL
